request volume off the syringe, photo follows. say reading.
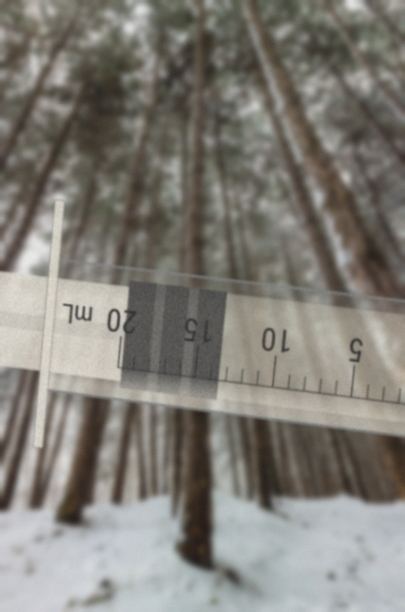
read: 13.5 mL
